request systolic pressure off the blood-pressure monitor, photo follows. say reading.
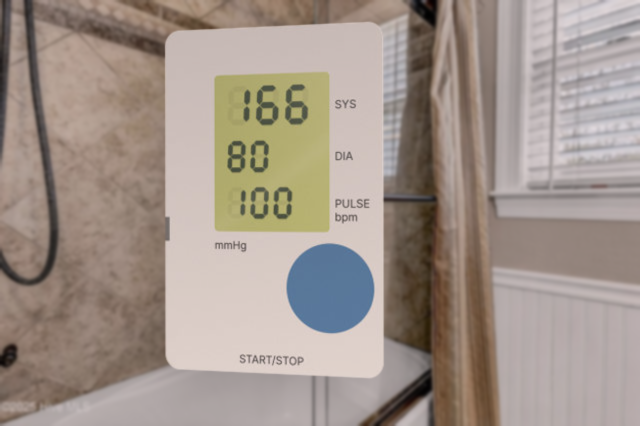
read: 166 mmHg
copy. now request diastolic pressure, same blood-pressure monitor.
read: 80 mmHg
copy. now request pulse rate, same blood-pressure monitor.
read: 100 bpm
